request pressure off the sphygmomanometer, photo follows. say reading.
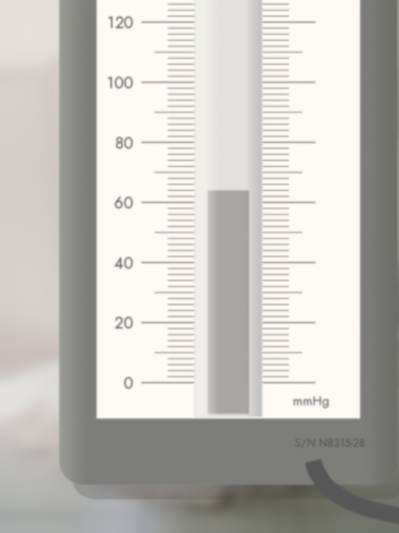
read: 64 mmHg
